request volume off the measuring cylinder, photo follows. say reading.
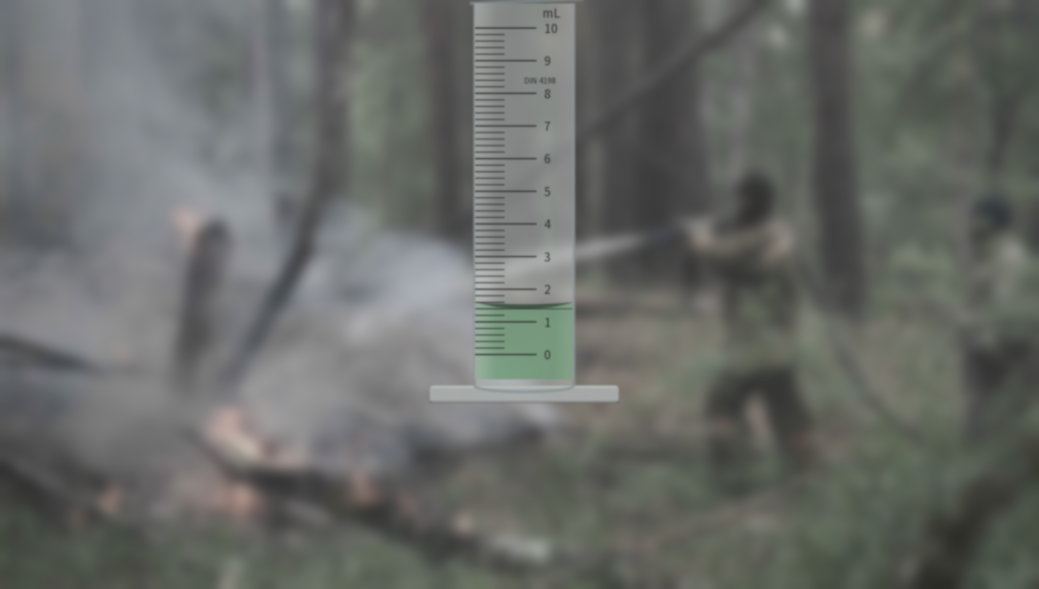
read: 1.4 mL
